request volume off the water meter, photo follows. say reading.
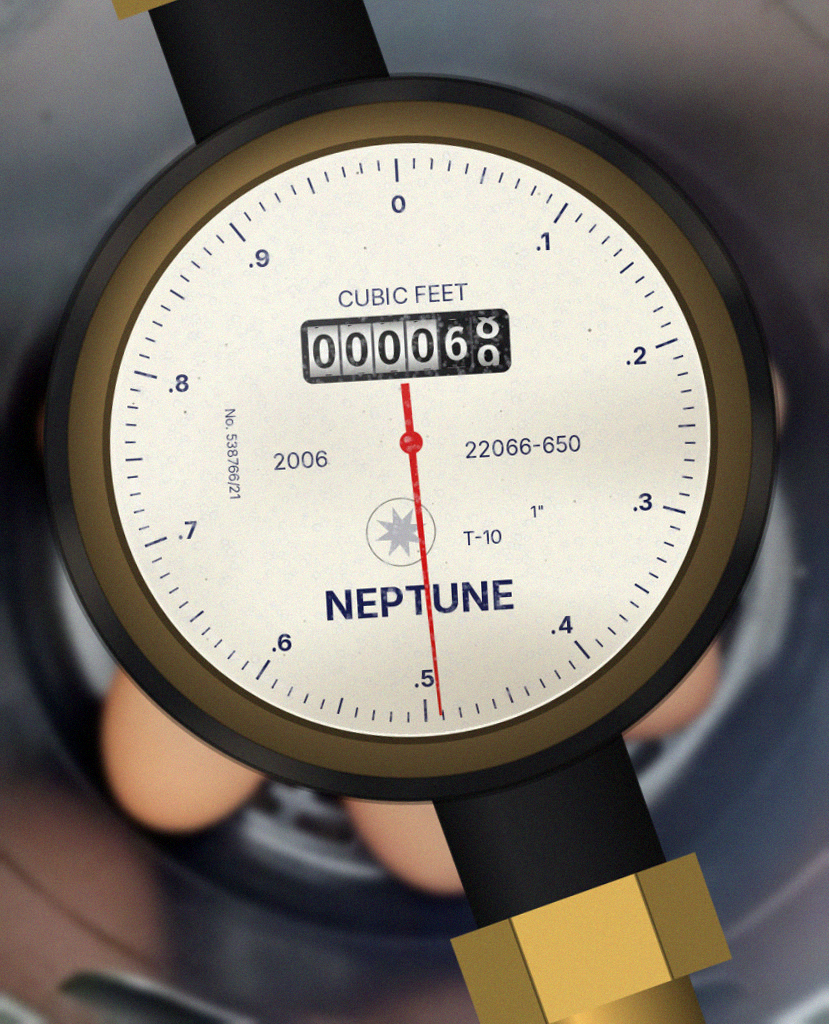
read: 68.49 ft³
